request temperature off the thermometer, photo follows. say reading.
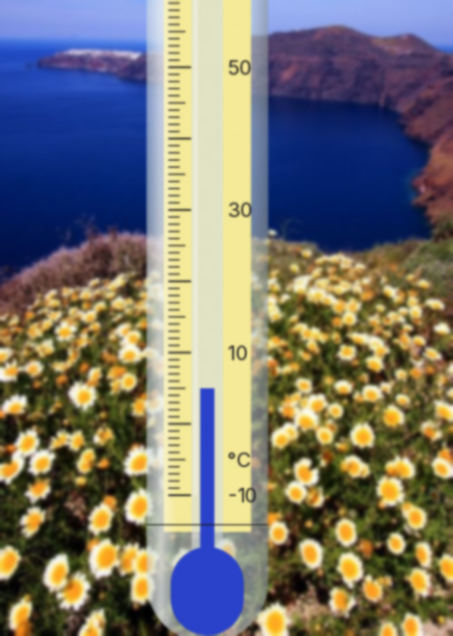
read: 5 °C
